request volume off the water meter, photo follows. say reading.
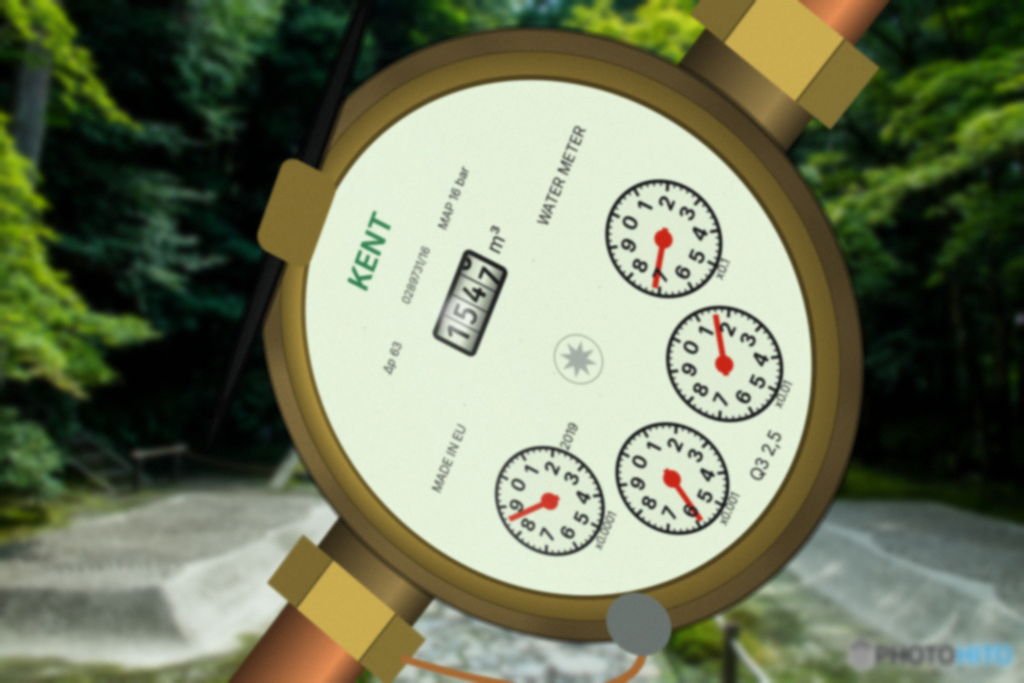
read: 1546.7158 m³
